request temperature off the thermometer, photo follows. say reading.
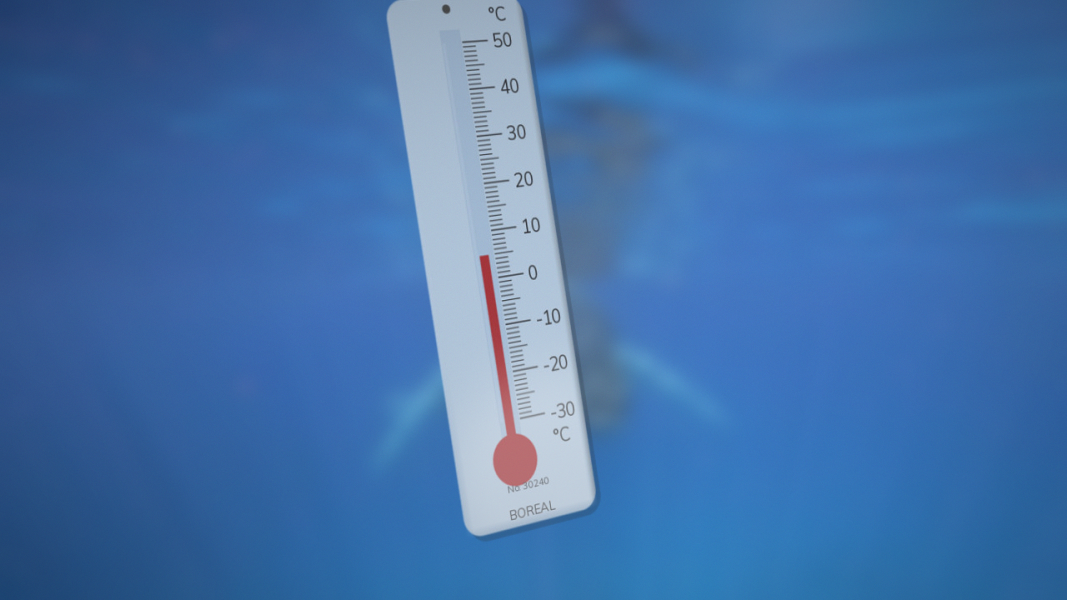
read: 5 °C
